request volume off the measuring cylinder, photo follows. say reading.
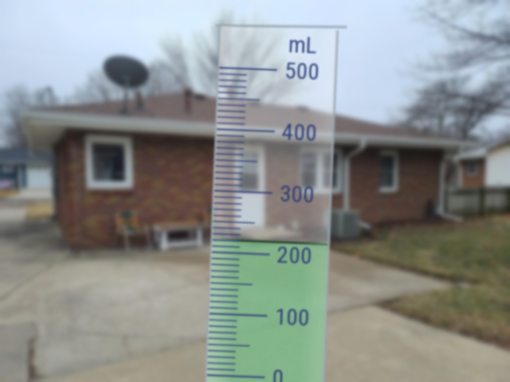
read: 220 mL
